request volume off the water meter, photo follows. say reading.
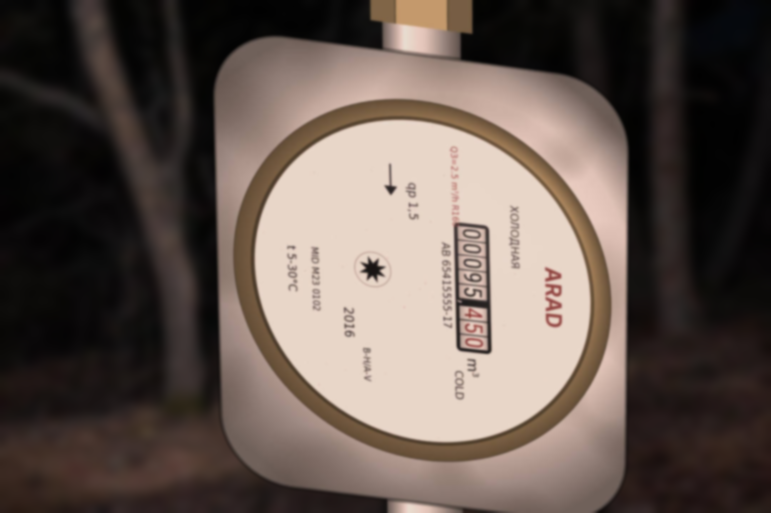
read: 95.450 m³
